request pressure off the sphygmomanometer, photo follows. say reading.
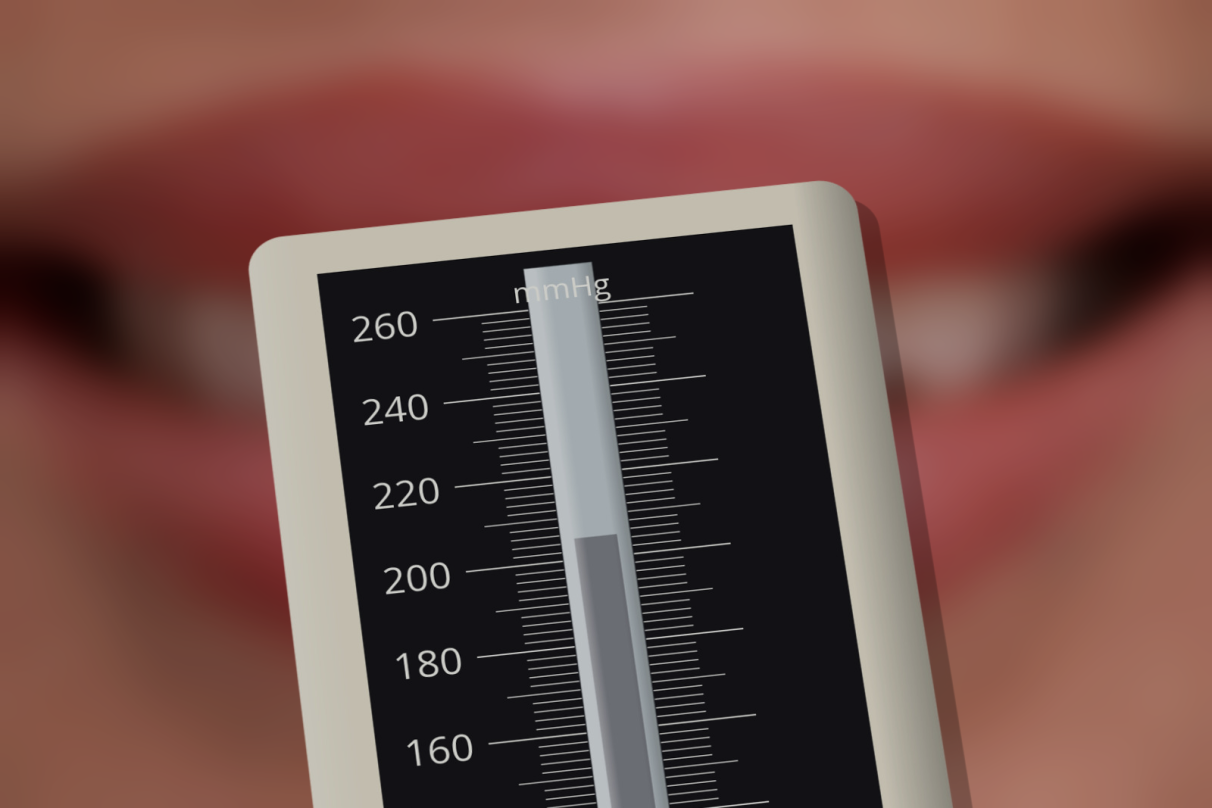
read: 205 mmHg
